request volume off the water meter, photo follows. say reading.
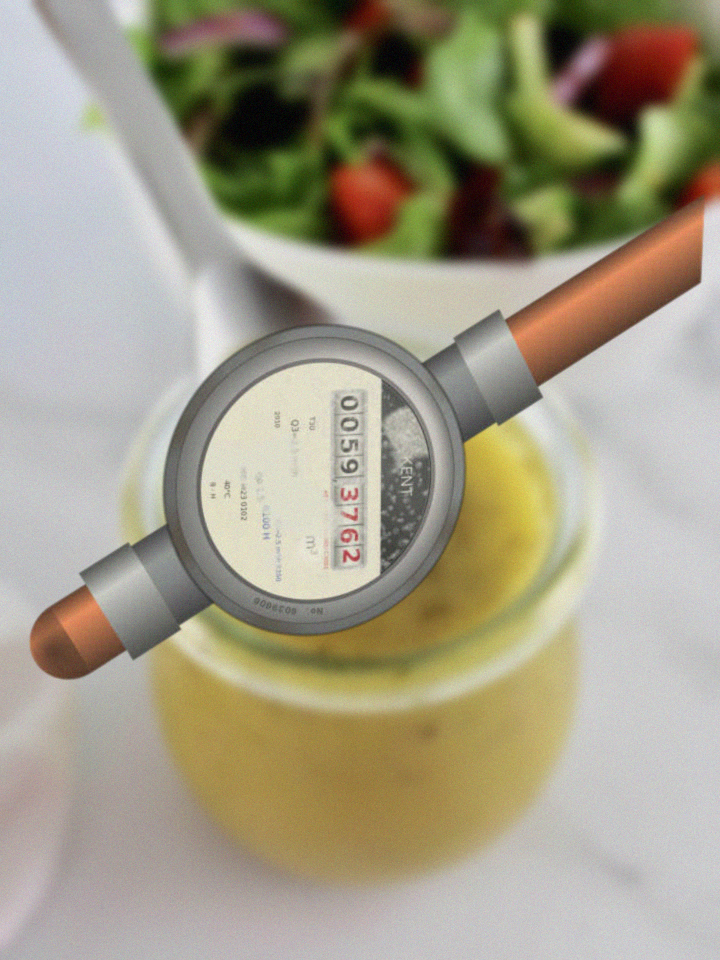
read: 59.3762 m³
